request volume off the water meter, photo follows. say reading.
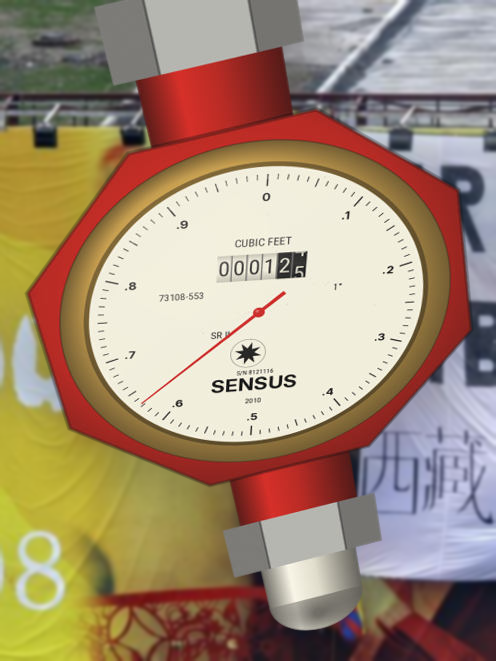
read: 124.63 ft³
